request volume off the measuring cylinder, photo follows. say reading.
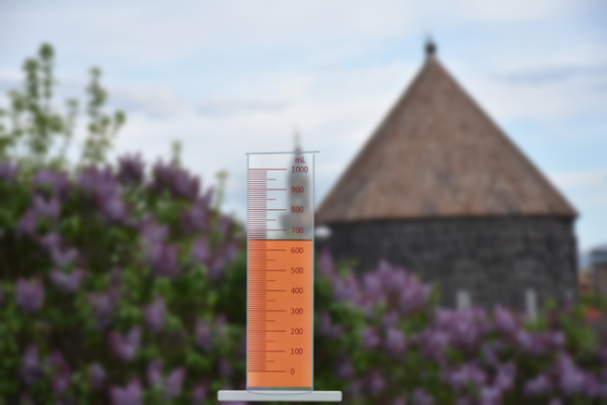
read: 650 mL
